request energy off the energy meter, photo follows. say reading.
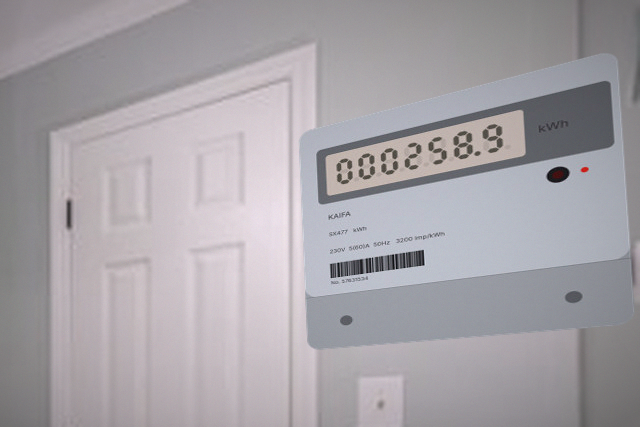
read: 258.9 kWh
